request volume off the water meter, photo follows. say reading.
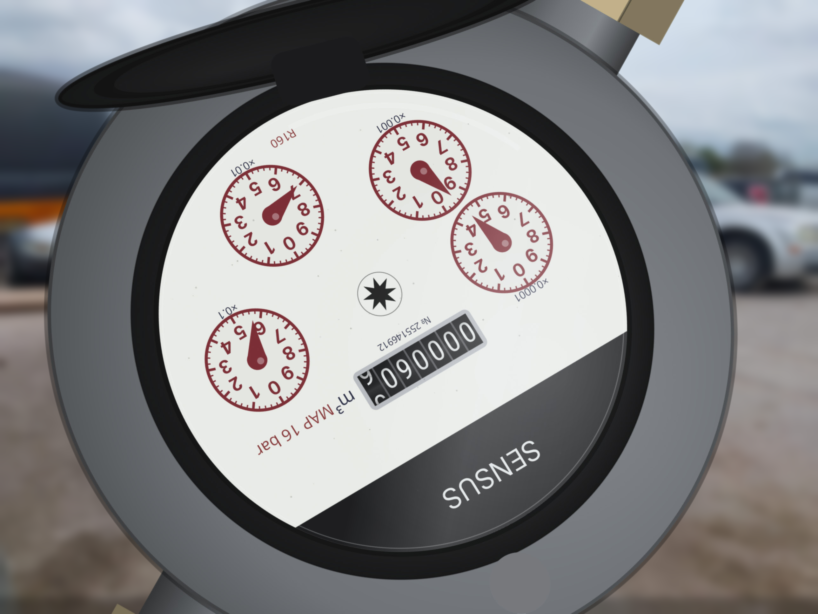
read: 605.5694 m³
